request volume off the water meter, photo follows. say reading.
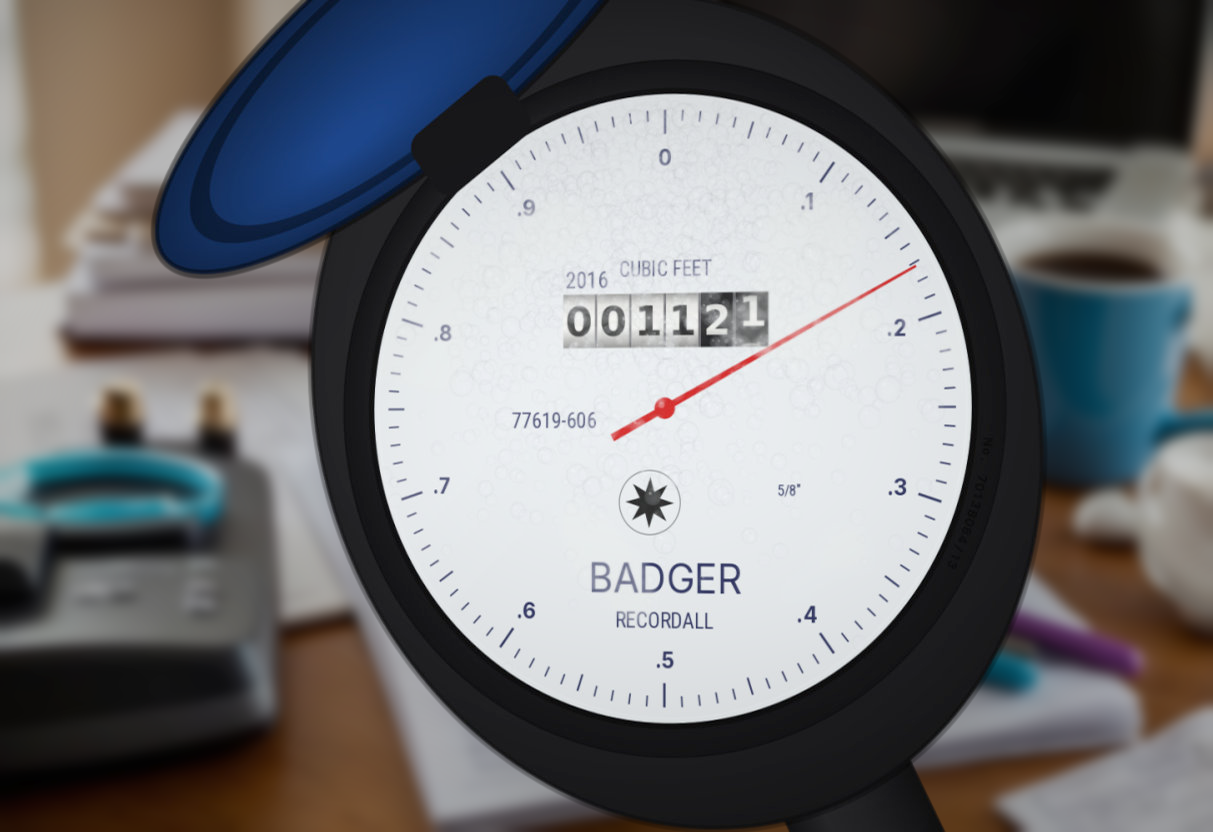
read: 1121.17 ft³
